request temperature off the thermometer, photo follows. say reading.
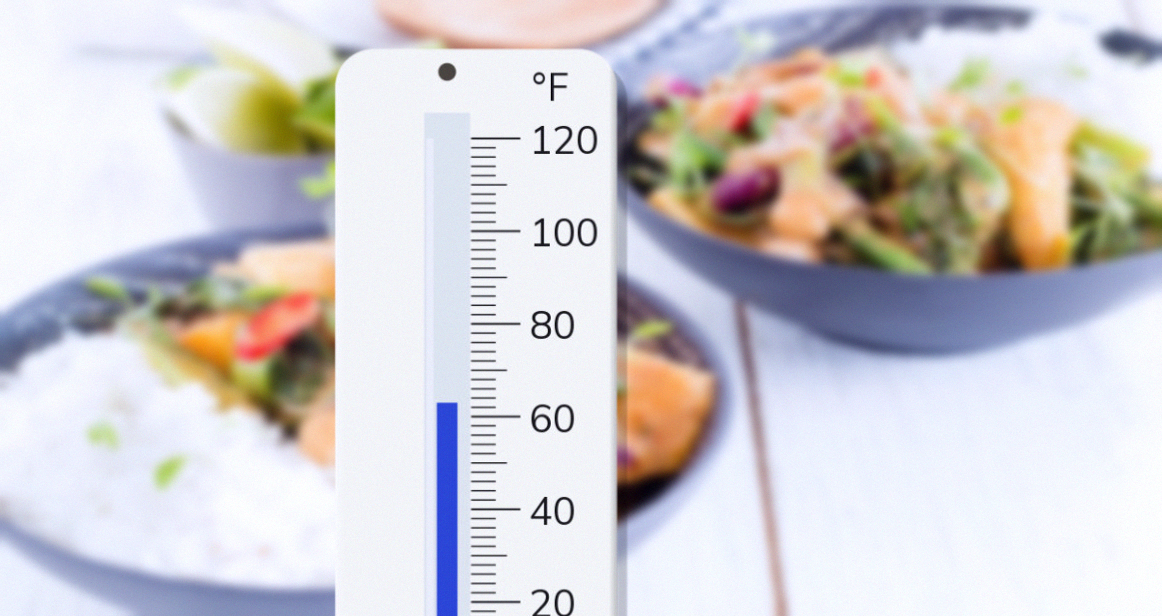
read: 63 °F
